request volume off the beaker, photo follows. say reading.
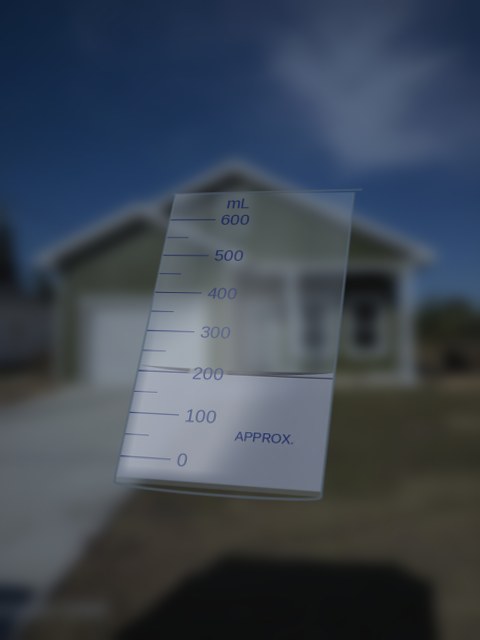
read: 200 mL
